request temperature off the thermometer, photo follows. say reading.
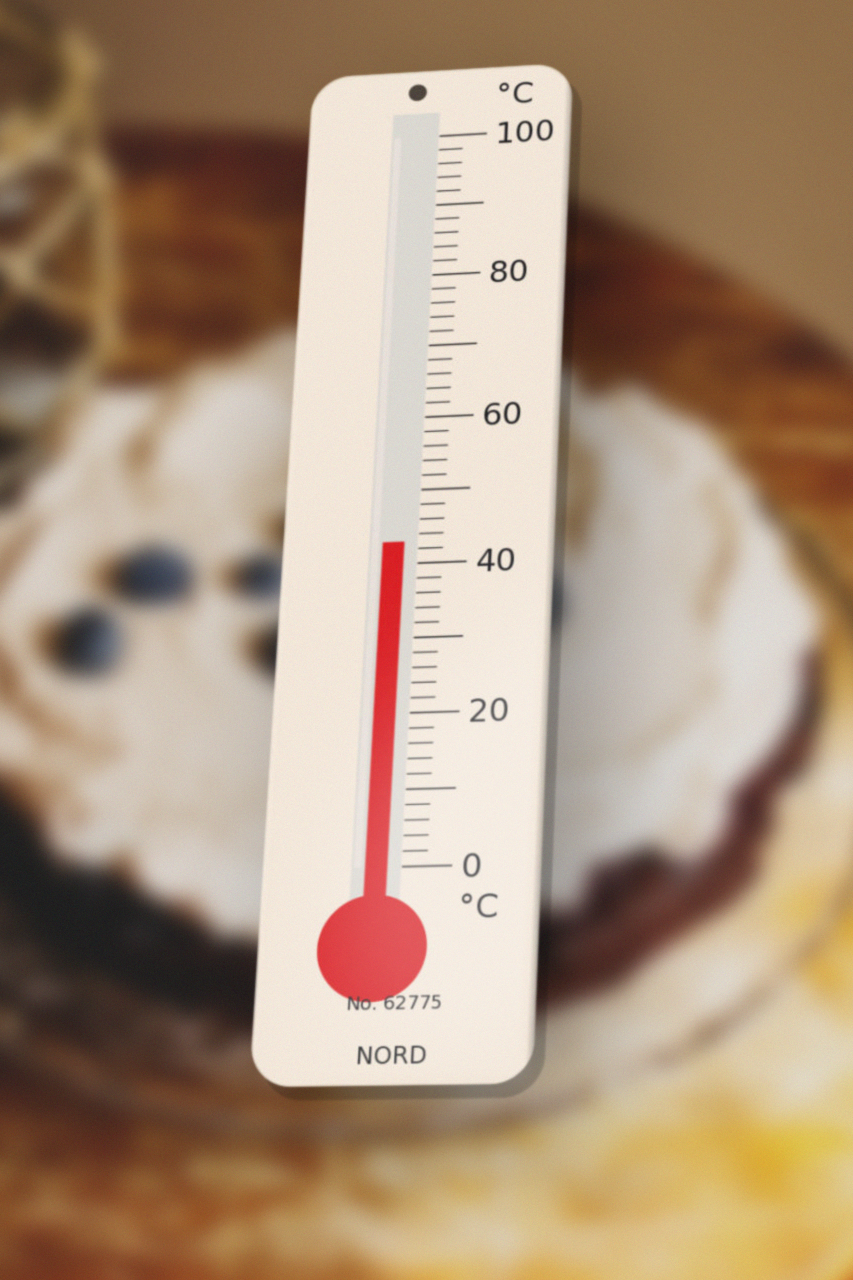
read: 43 °C
